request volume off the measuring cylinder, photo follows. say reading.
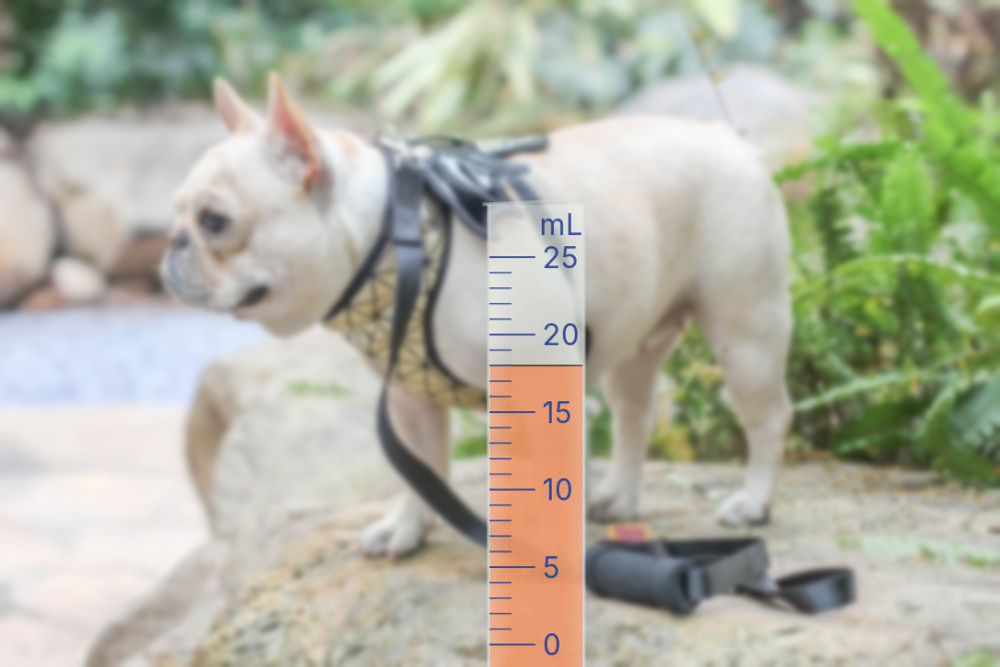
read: 18 mL
